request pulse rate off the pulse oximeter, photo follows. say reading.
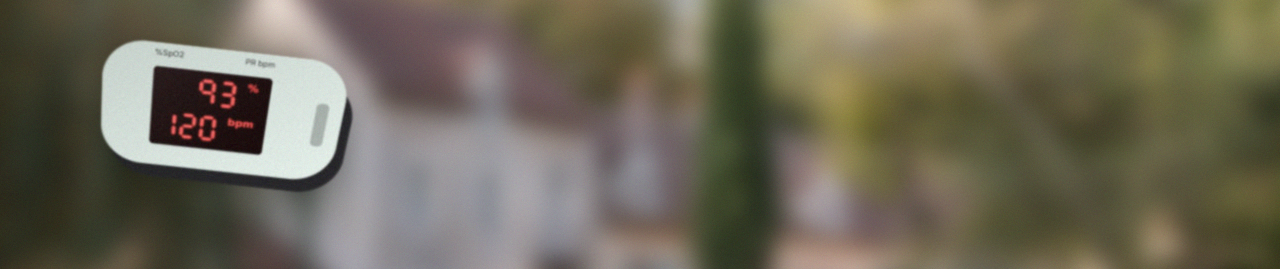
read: 120 bpm
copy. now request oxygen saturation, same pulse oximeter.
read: 93 %
